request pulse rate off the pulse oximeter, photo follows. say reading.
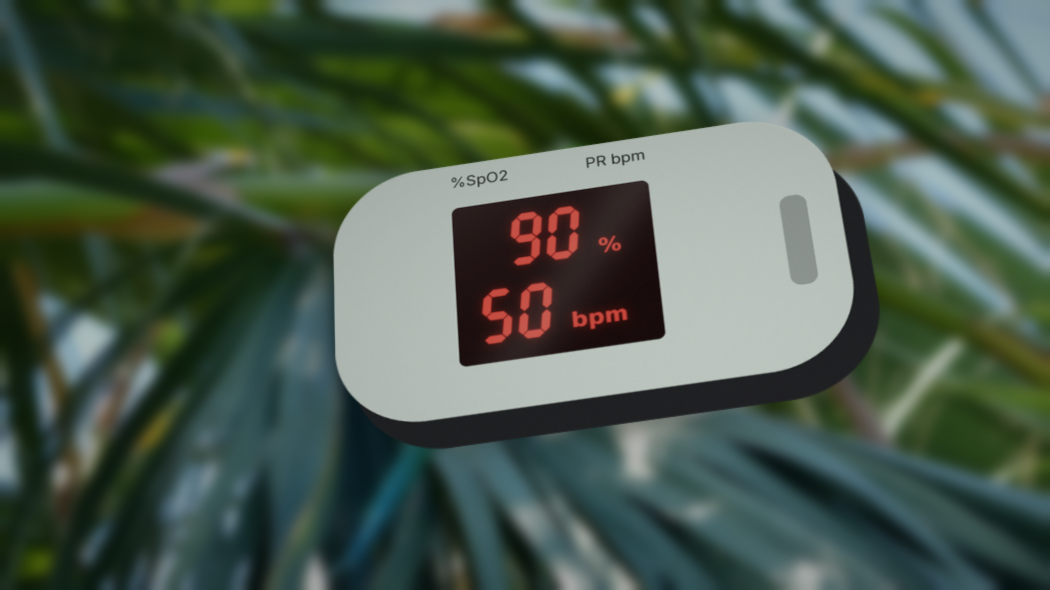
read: 50 bpm
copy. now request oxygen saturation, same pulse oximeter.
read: 90 %
